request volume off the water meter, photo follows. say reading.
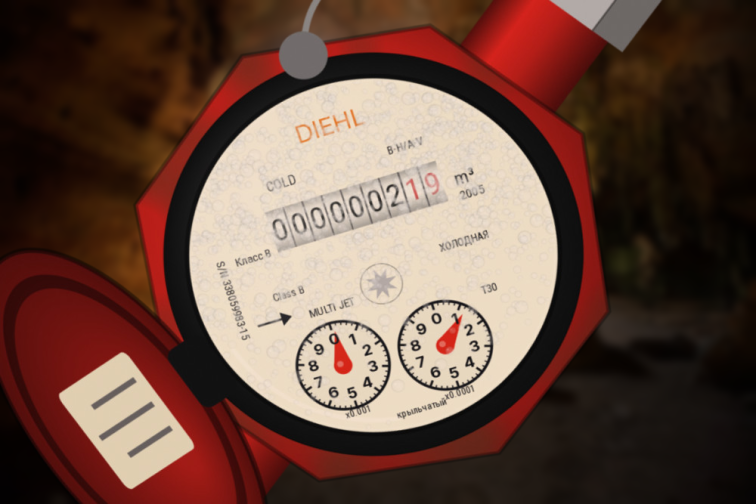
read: 2.1901 m³
